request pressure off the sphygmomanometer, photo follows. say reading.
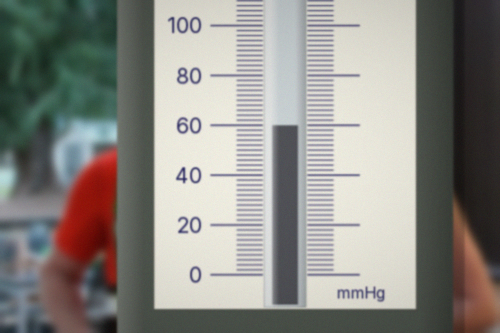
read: 60 mmHg
